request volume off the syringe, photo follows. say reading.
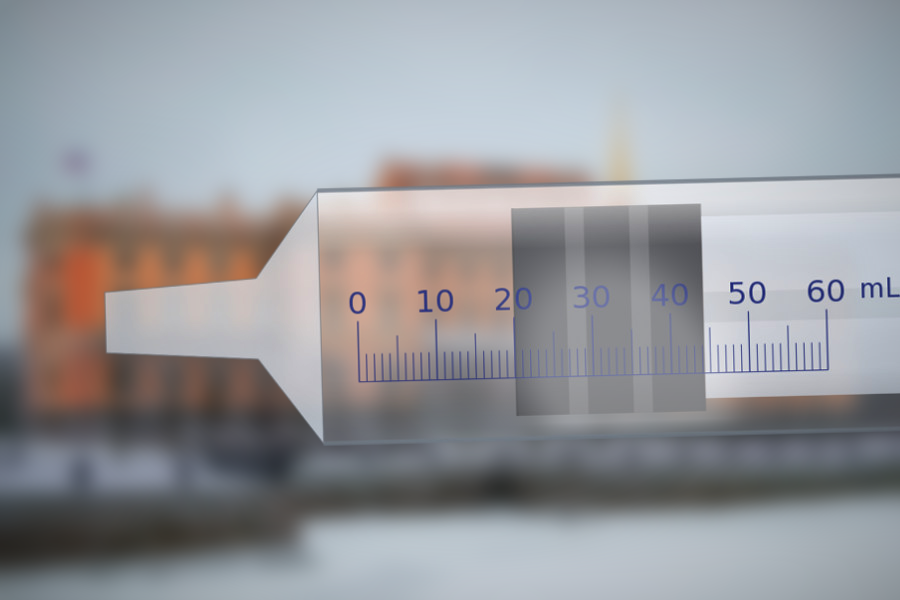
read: 20 mL
